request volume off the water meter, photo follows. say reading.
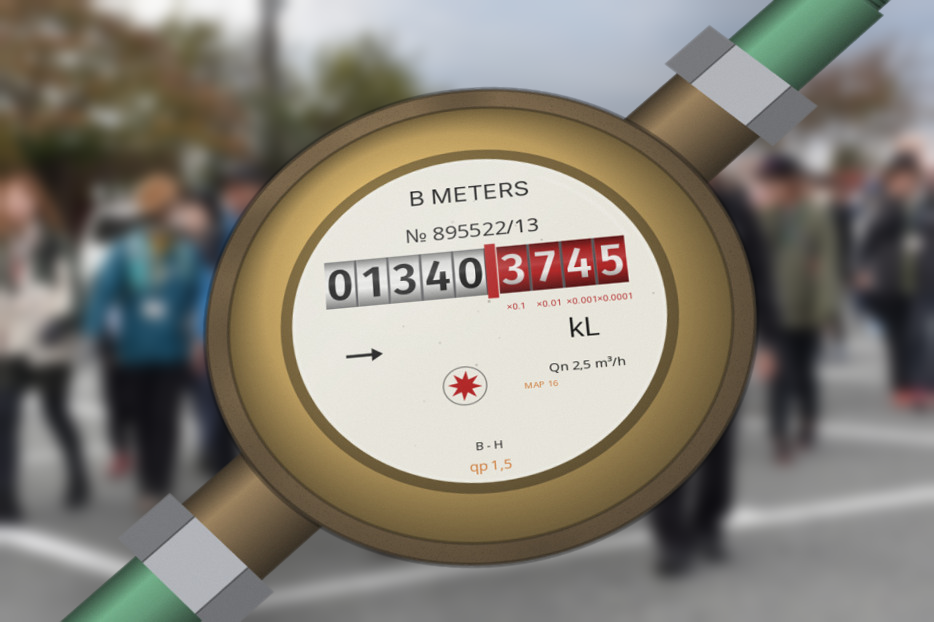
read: 1340.3745 kL
